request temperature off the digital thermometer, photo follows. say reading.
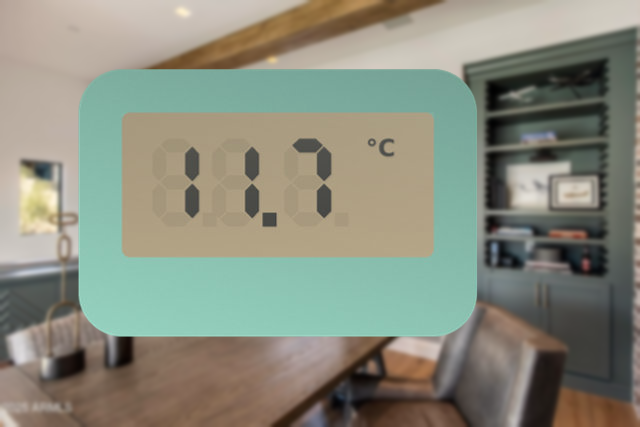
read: 11.7 °C
